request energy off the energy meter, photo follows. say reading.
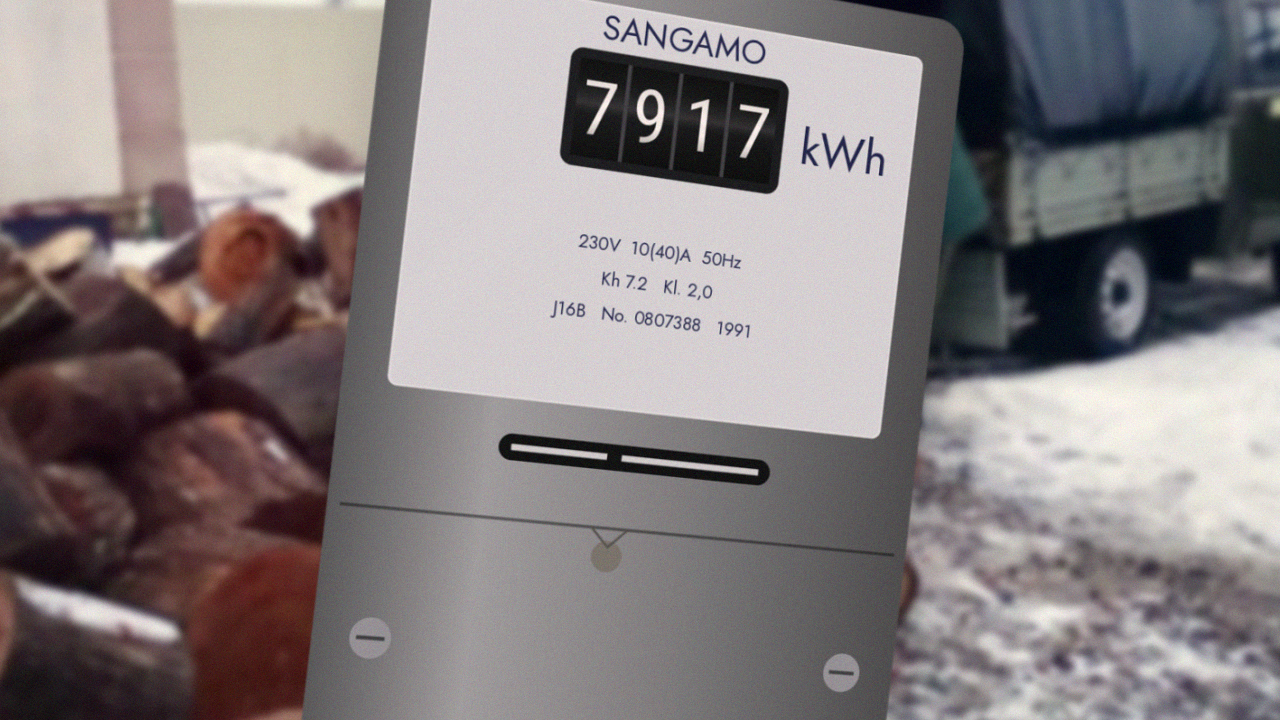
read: 7917 kWh
